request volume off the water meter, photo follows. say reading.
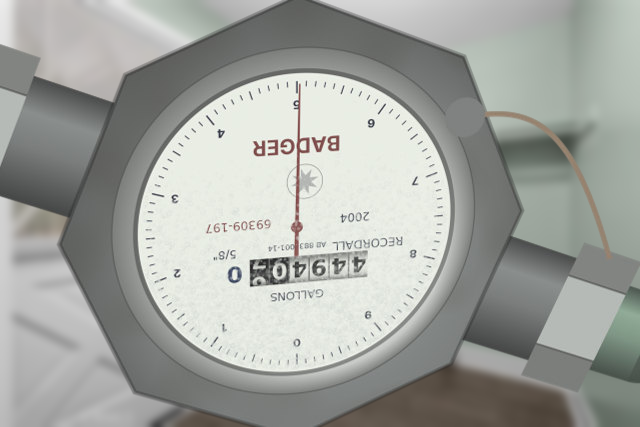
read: 4494065.0 gal
